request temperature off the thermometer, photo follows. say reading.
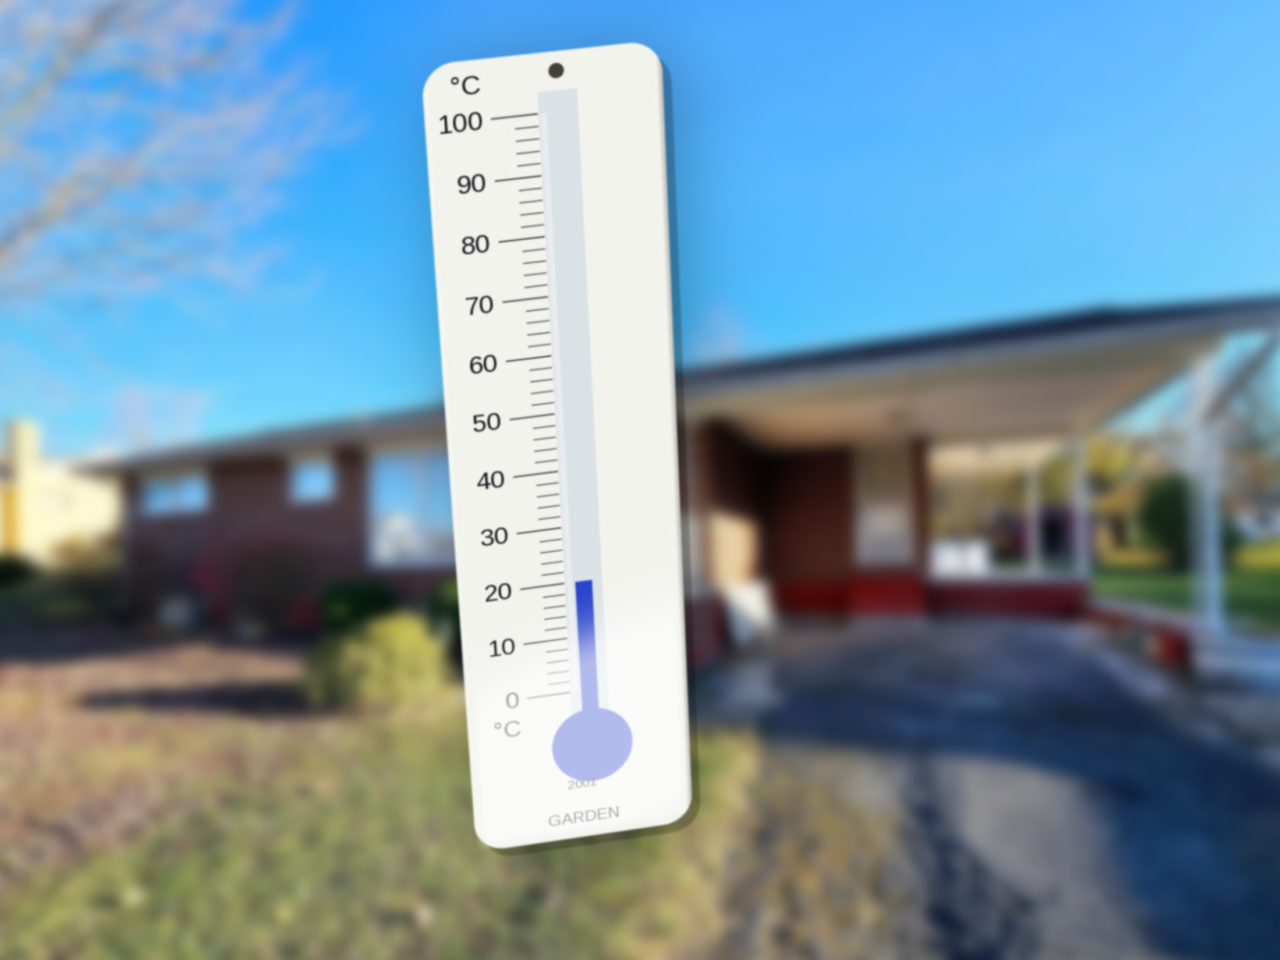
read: 20 °C
